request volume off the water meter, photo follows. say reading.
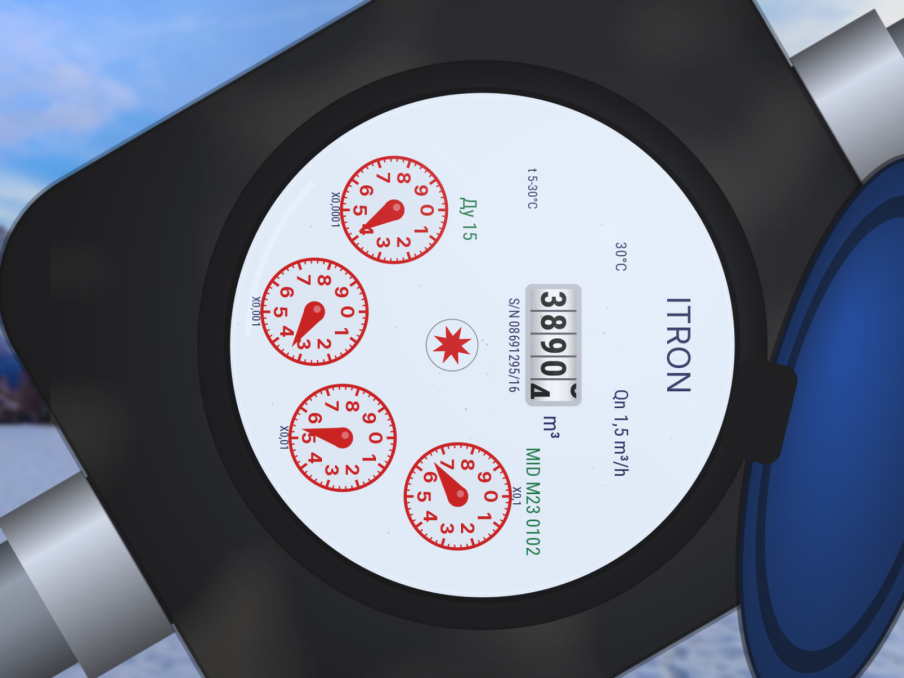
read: 38903.6534 m³
